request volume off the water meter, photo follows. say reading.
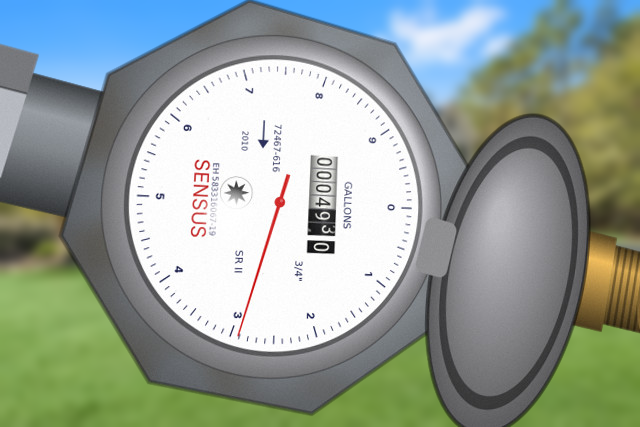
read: 4932.9 gal
